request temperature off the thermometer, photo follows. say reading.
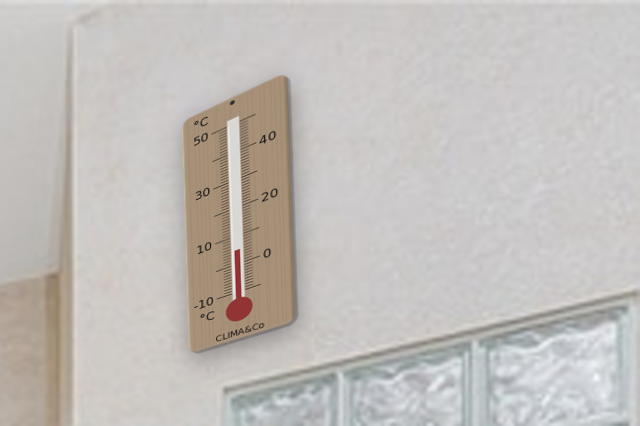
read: 5 °C
